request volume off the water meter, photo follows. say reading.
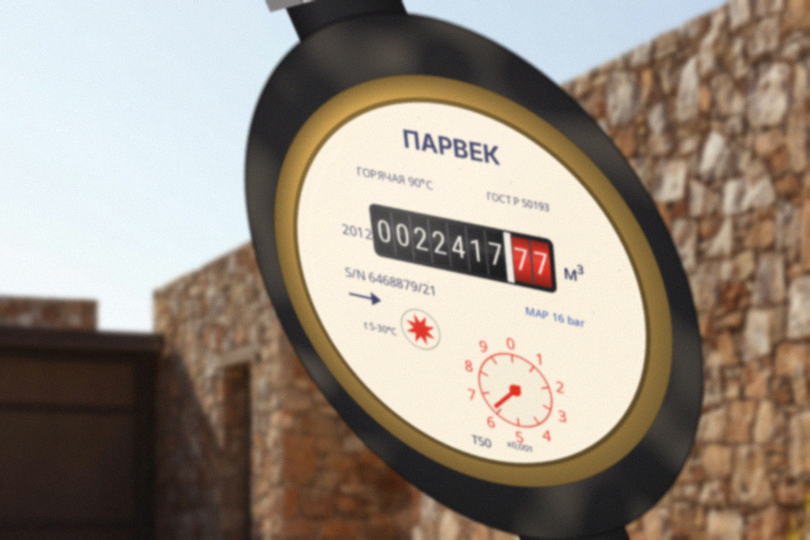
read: 22417.776 m³
